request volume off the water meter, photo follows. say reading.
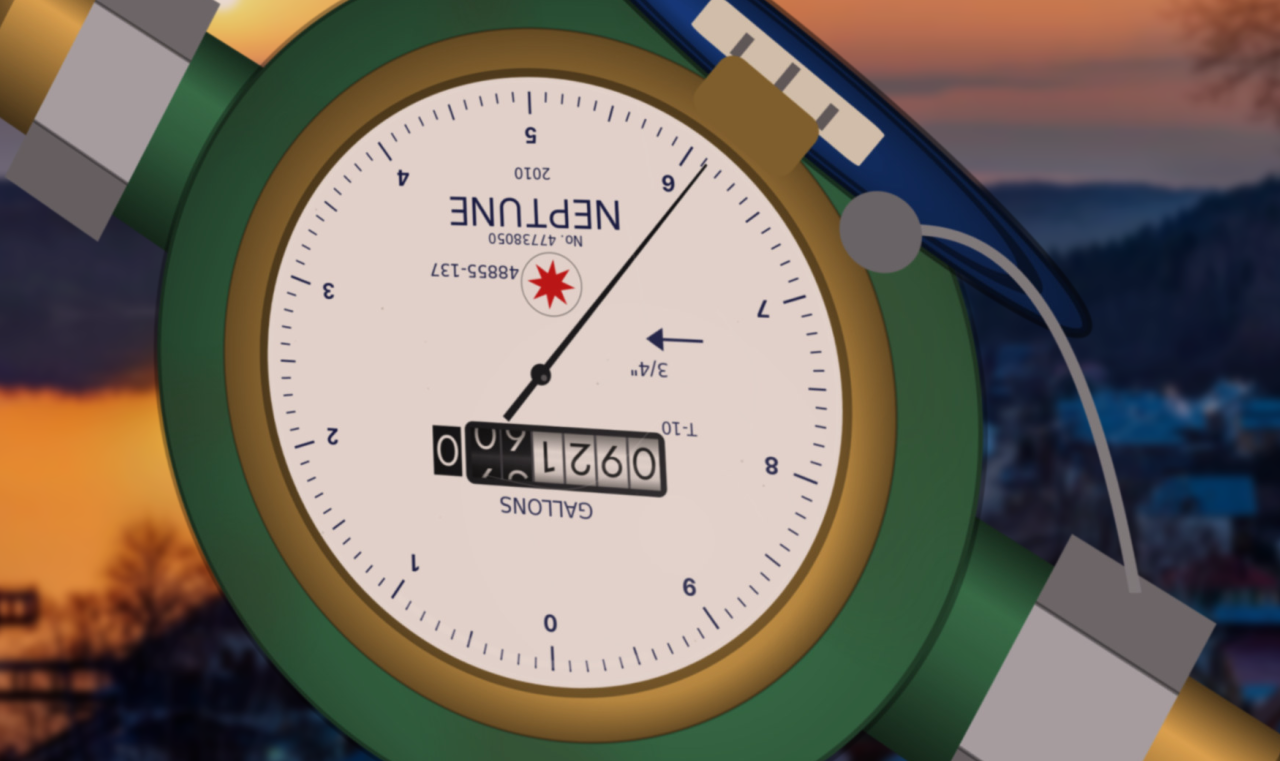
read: 921596.1 gal
